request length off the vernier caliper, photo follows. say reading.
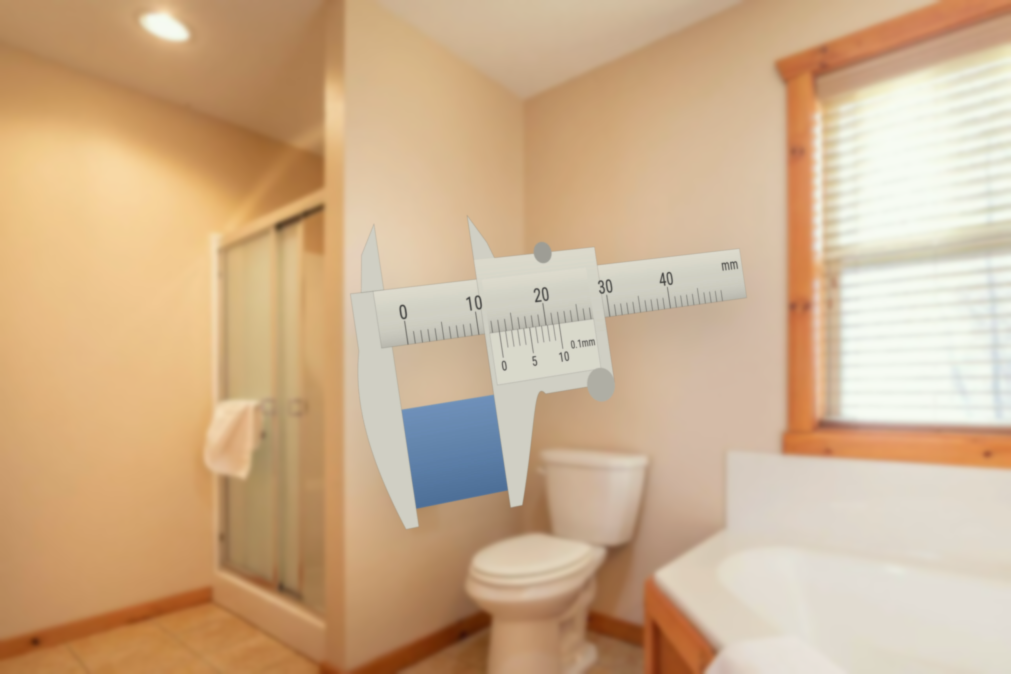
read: 13.0 mm
